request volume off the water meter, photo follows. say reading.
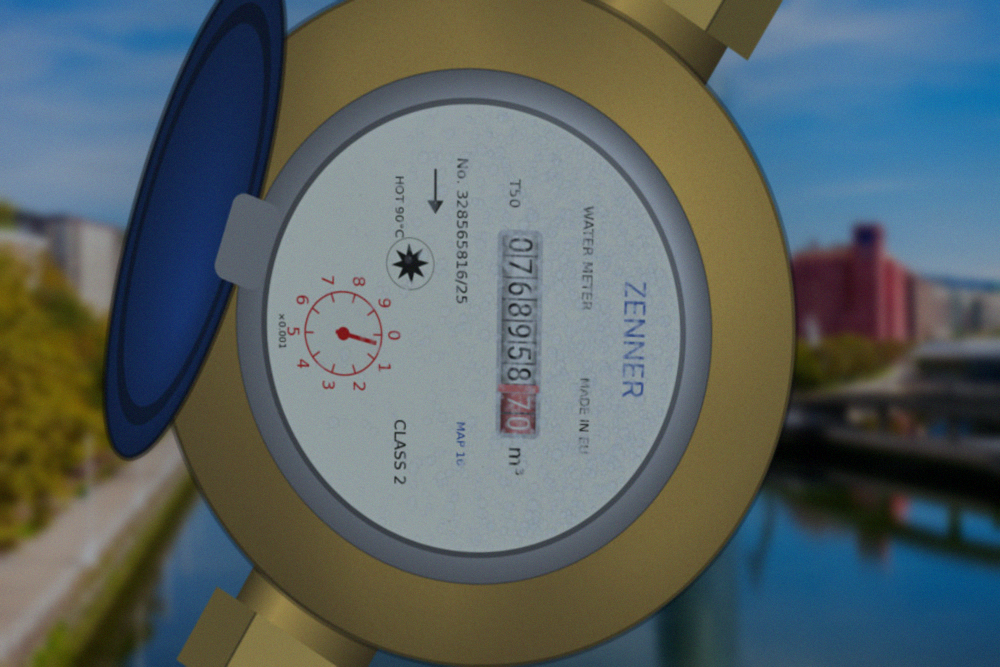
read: 768958.700 m³
